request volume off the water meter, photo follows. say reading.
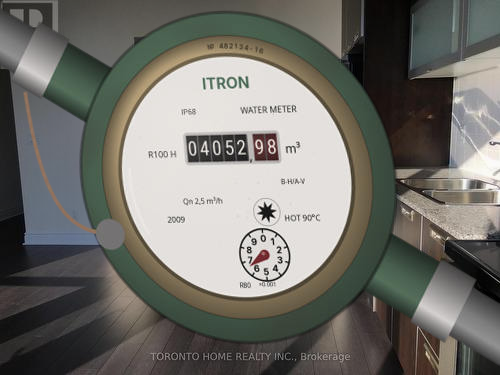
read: 4052.986 m³
